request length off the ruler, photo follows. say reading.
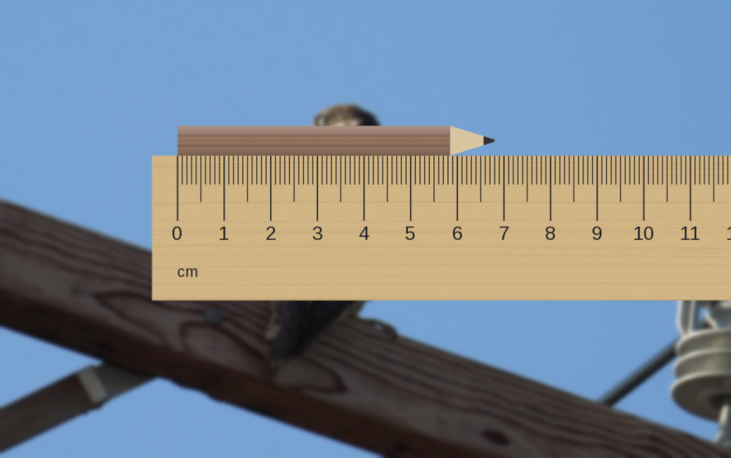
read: 6.8 cm
